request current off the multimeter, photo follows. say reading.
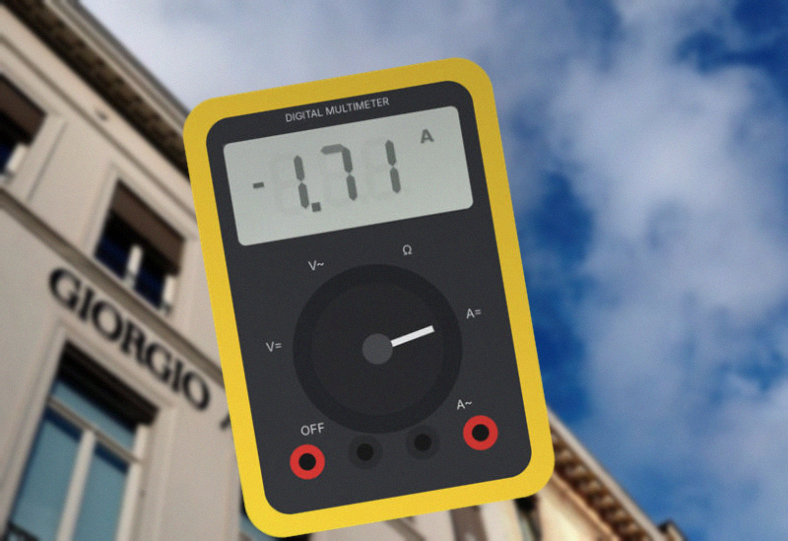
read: -1.71 A
